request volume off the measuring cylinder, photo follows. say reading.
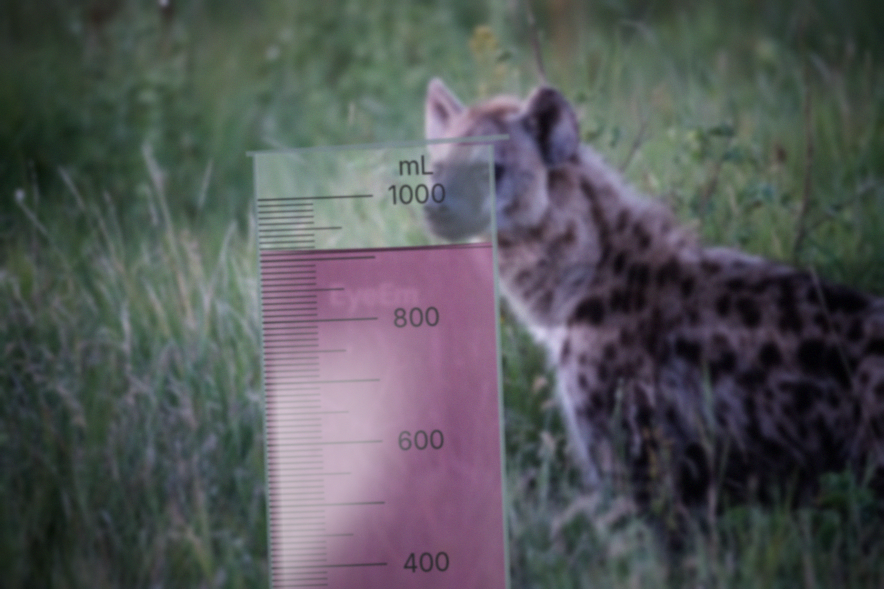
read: 910 mL
